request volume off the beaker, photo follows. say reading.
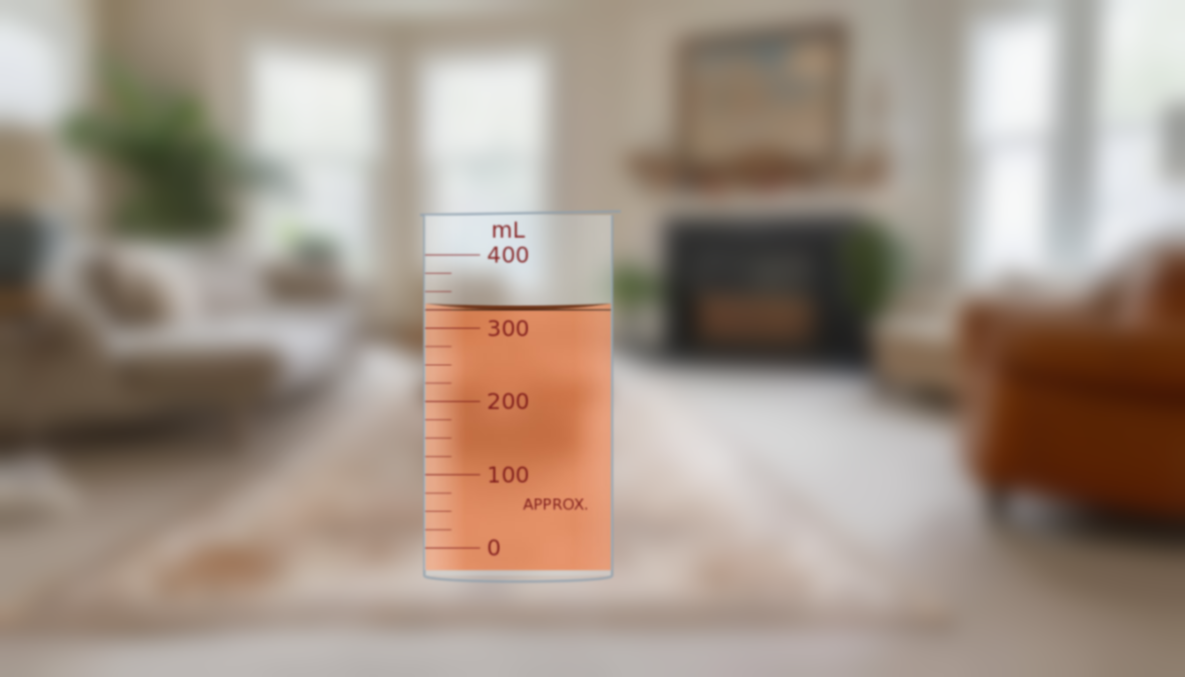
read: 325 mL
